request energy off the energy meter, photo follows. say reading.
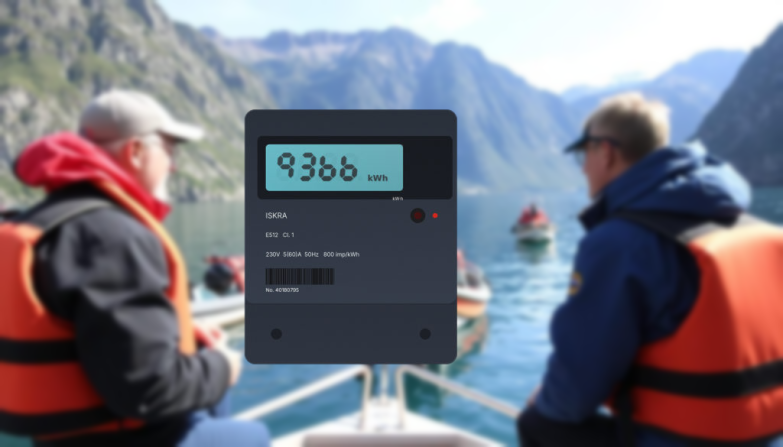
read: 9366 kWh
